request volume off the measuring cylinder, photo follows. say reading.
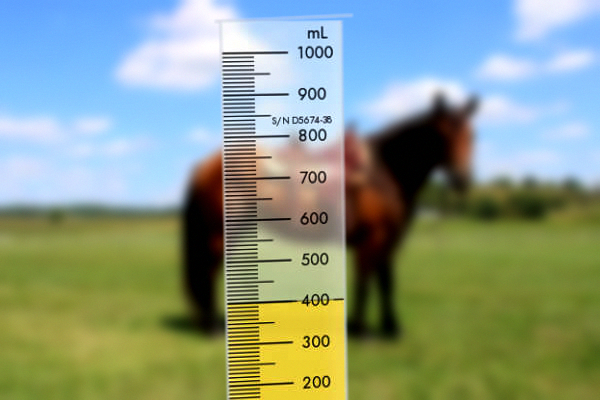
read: 400 mL
